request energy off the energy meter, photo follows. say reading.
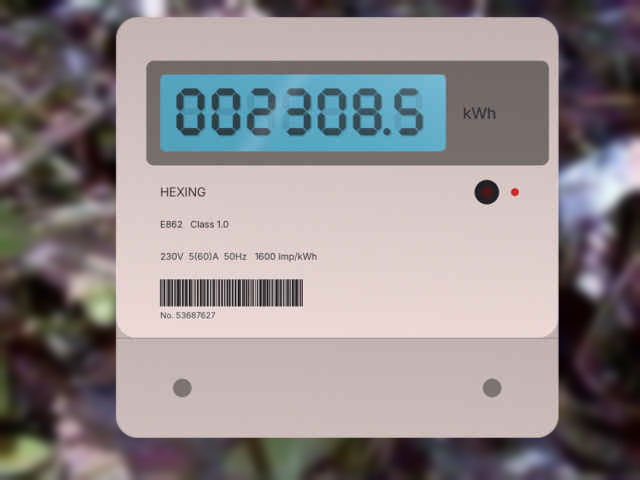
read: 2308.5 kWh
